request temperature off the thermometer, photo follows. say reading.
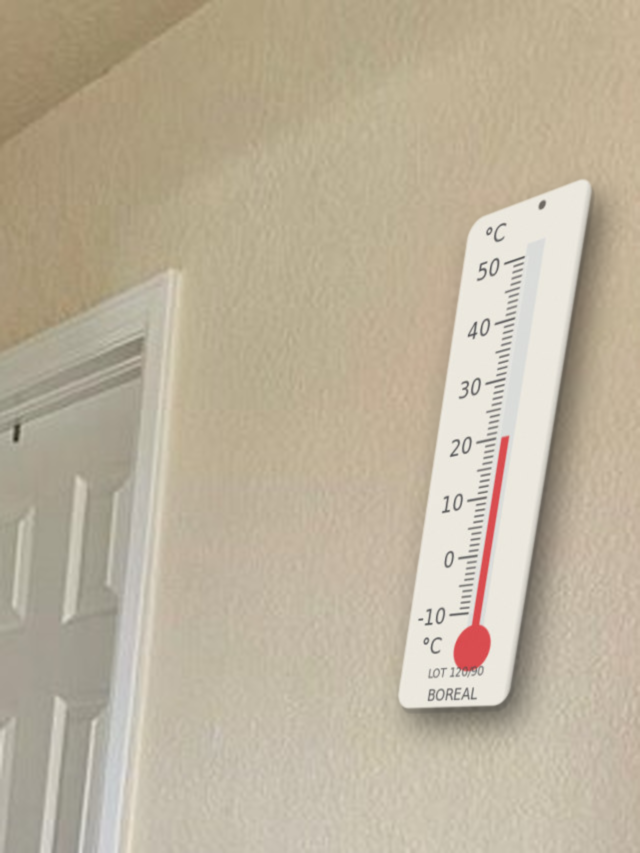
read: 20 °C
